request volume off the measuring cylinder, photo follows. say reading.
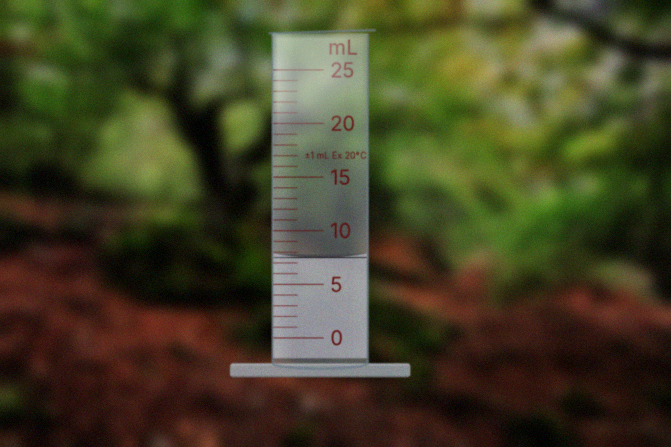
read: 7.5 mL
